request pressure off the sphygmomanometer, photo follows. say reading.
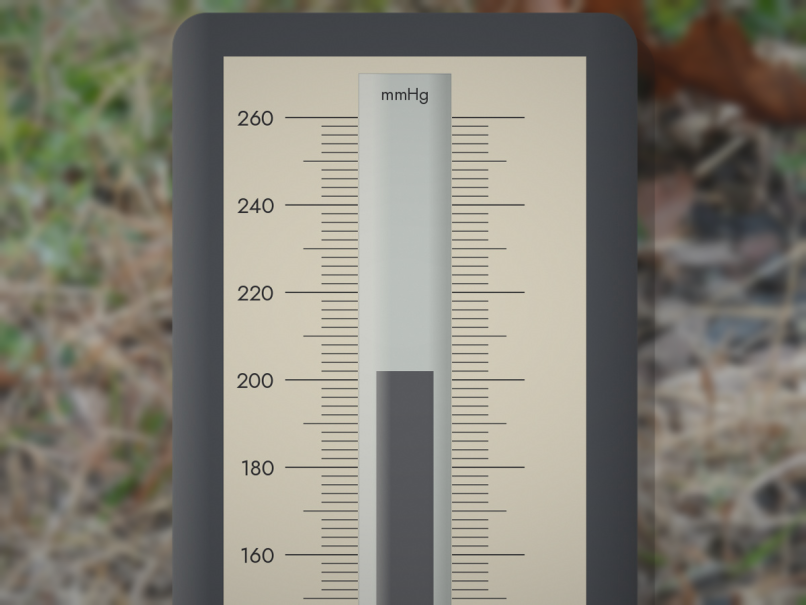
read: 202 mmHg
